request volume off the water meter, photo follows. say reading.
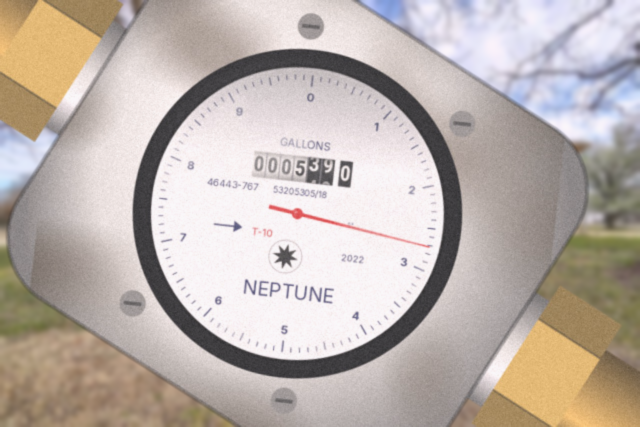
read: 5392.7 gal
